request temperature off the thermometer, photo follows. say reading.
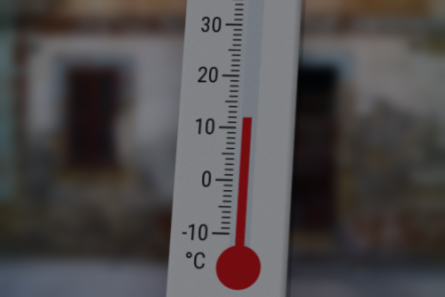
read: 12 °C
